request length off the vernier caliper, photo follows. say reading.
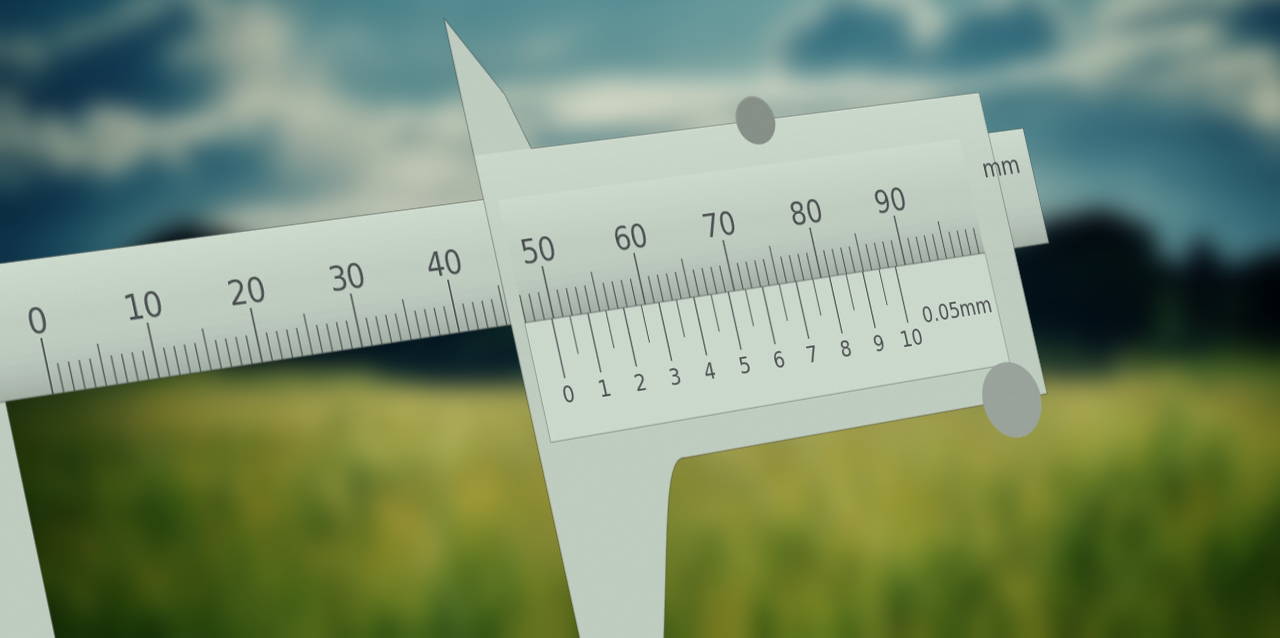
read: 49.8 mm
